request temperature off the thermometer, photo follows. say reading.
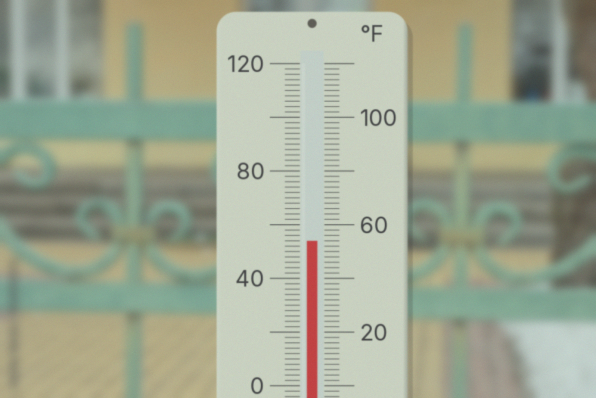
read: 54 °F
